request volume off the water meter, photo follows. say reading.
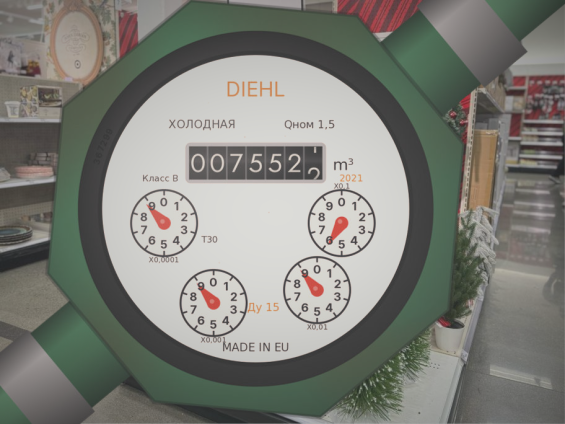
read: 75521.5888 m³
